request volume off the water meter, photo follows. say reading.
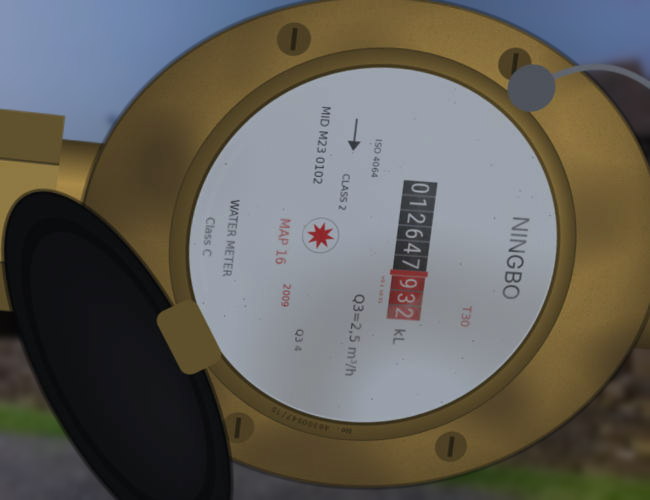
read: 12647.932 kL
